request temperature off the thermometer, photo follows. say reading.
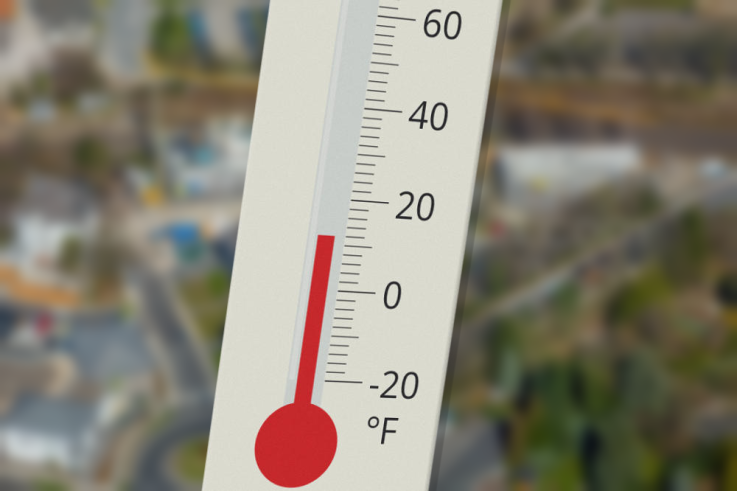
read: 12 °F
